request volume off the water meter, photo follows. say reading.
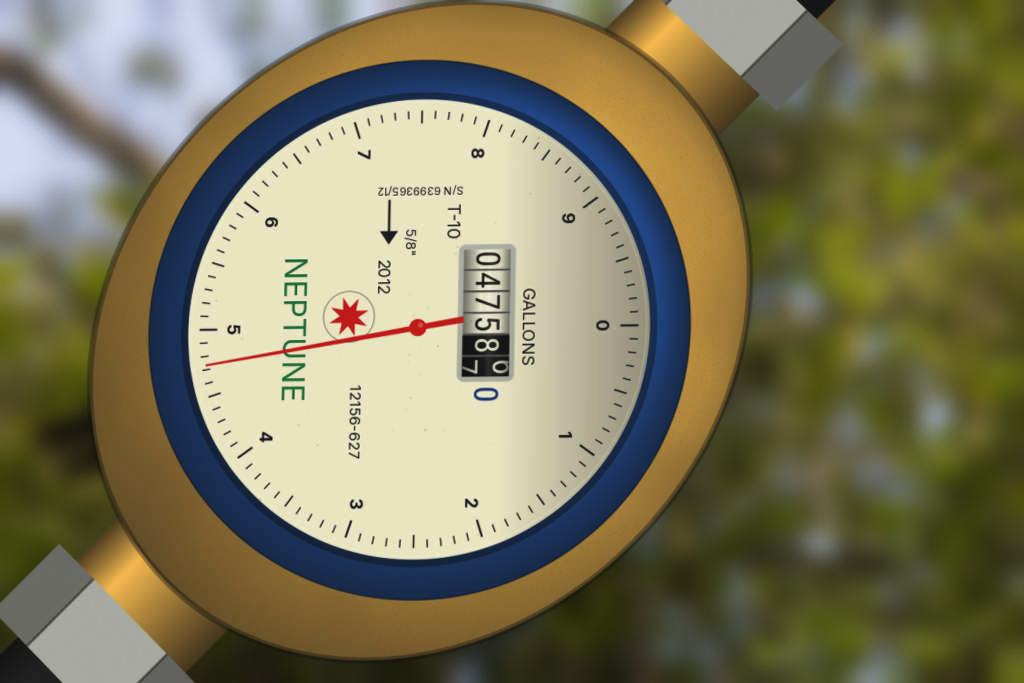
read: 475864.7 gal
